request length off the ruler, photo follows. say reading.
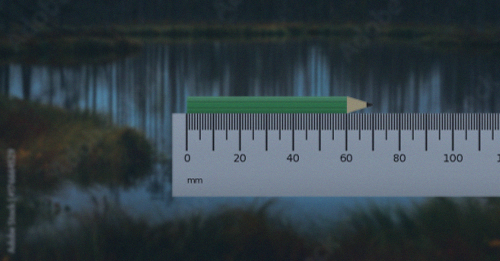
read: 70 mm
